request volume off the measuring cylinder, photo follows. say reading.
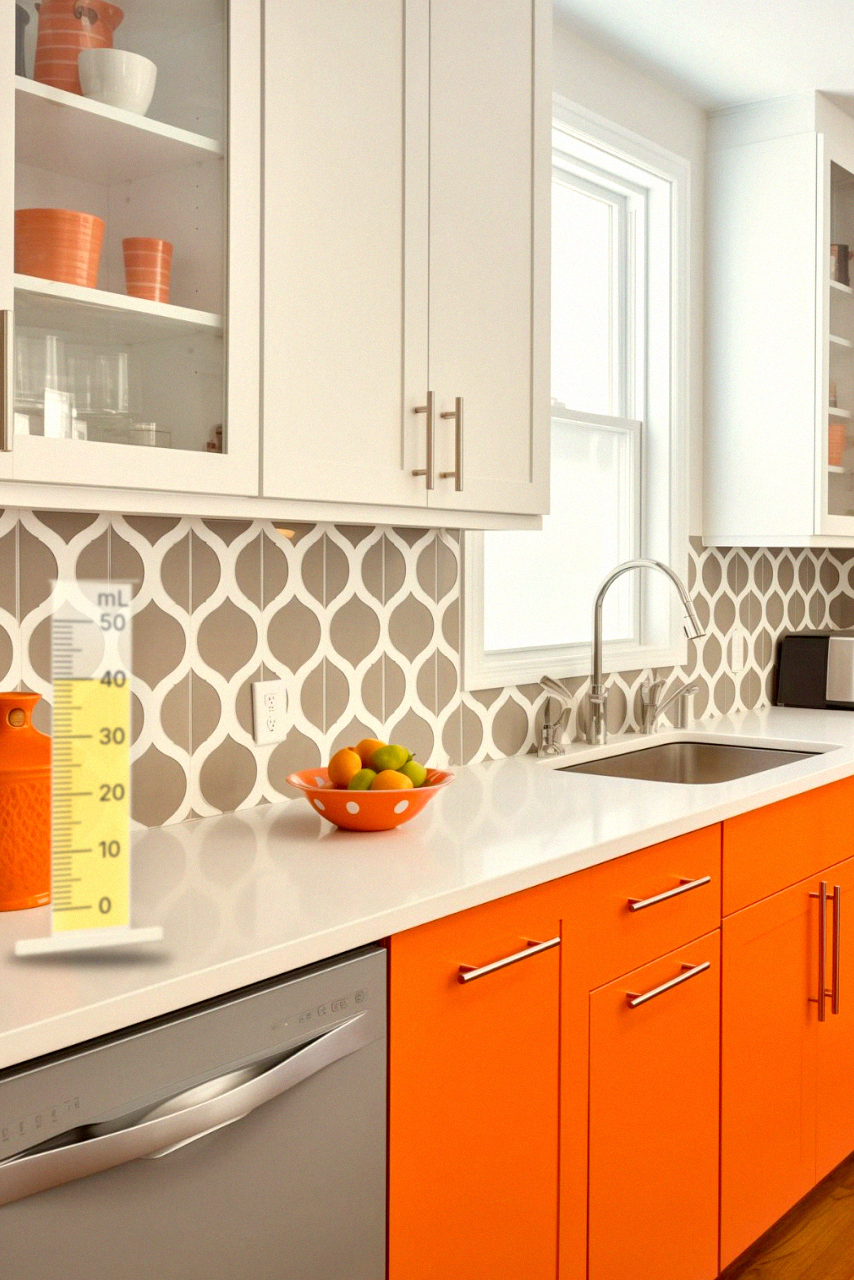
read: 40 mL
